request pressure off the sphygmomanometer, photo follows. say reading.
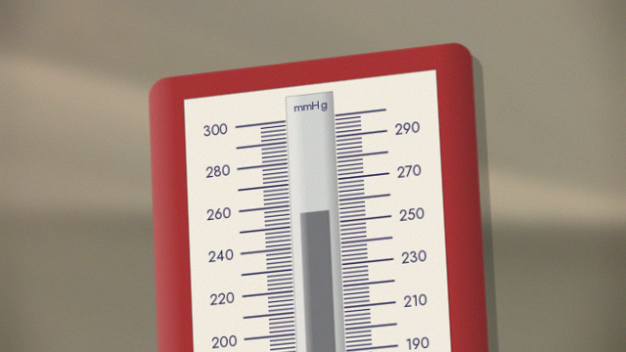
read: 256 mmHg
